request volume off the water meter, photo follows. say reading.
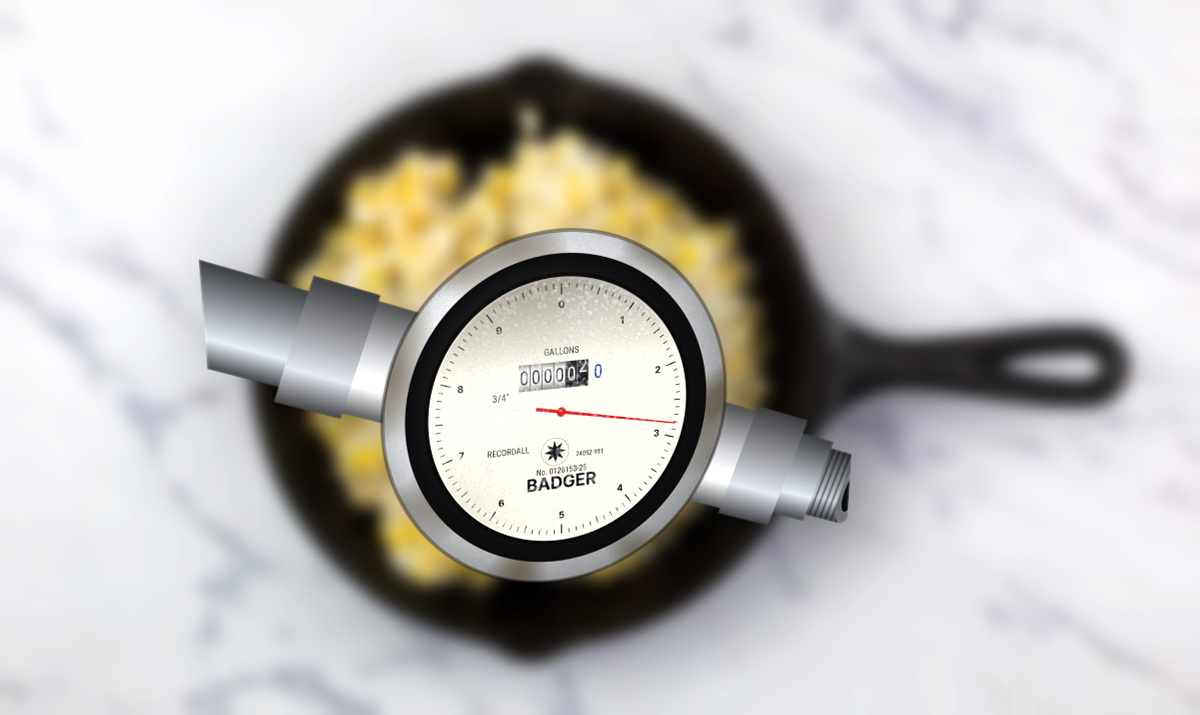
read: 22.8 gal
